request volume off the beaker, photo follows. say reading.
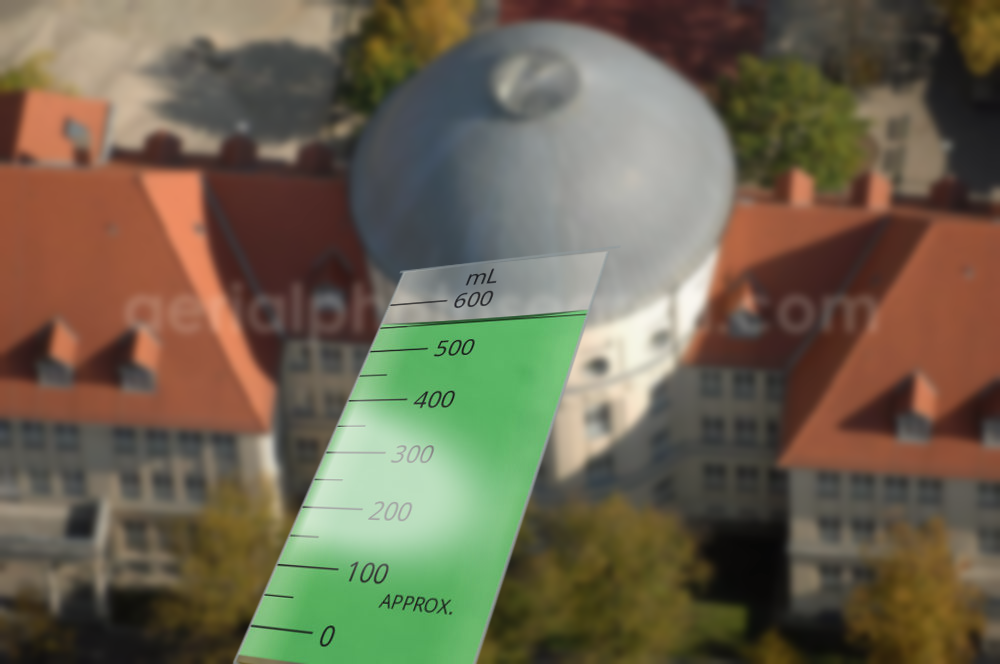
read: 550 mL
